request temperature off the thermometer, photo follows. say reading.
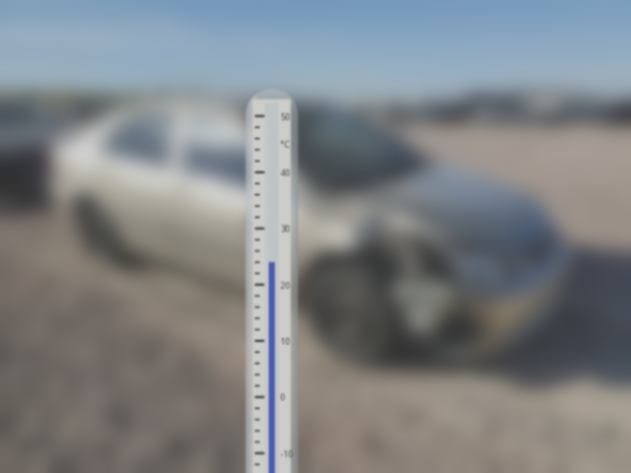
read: 24 °C
